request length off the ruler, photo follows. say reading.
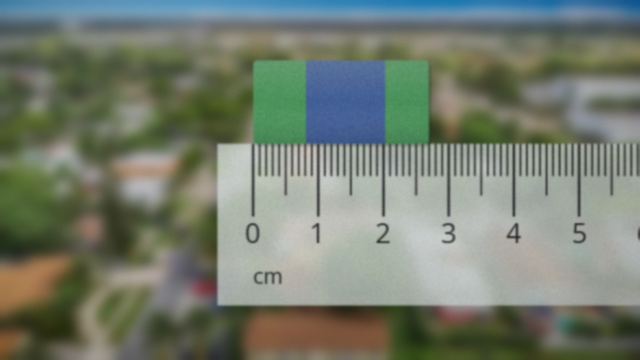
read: 2.7 cm
